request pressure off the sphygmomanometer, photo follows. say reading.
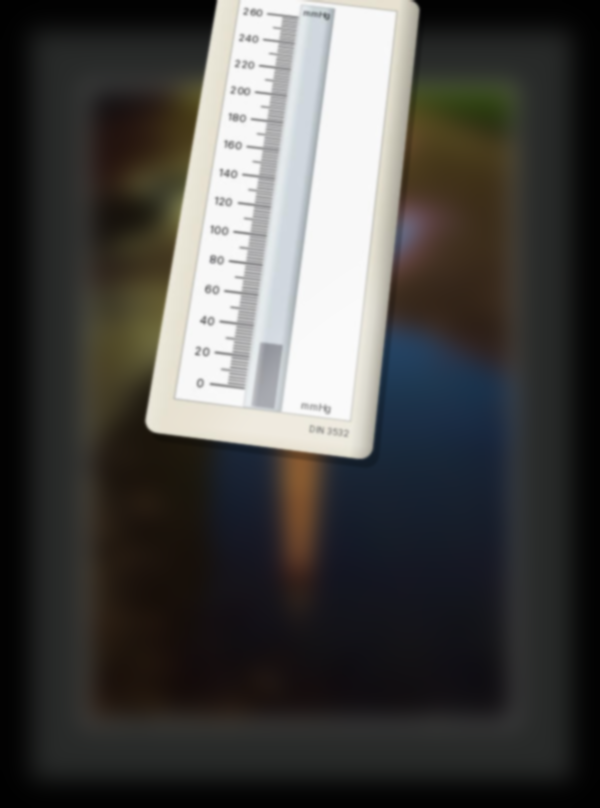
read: 30 mmHg
